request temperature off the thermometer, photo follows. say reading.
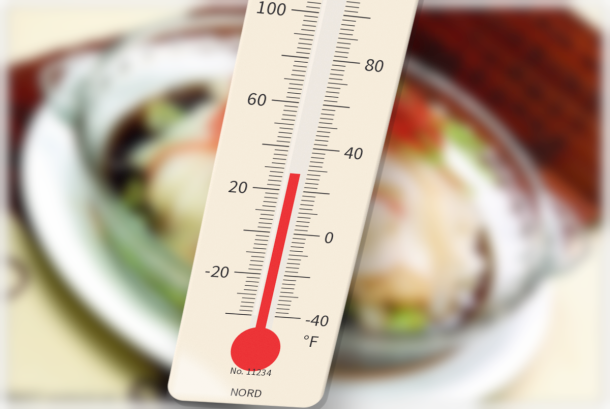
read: 28 °F
